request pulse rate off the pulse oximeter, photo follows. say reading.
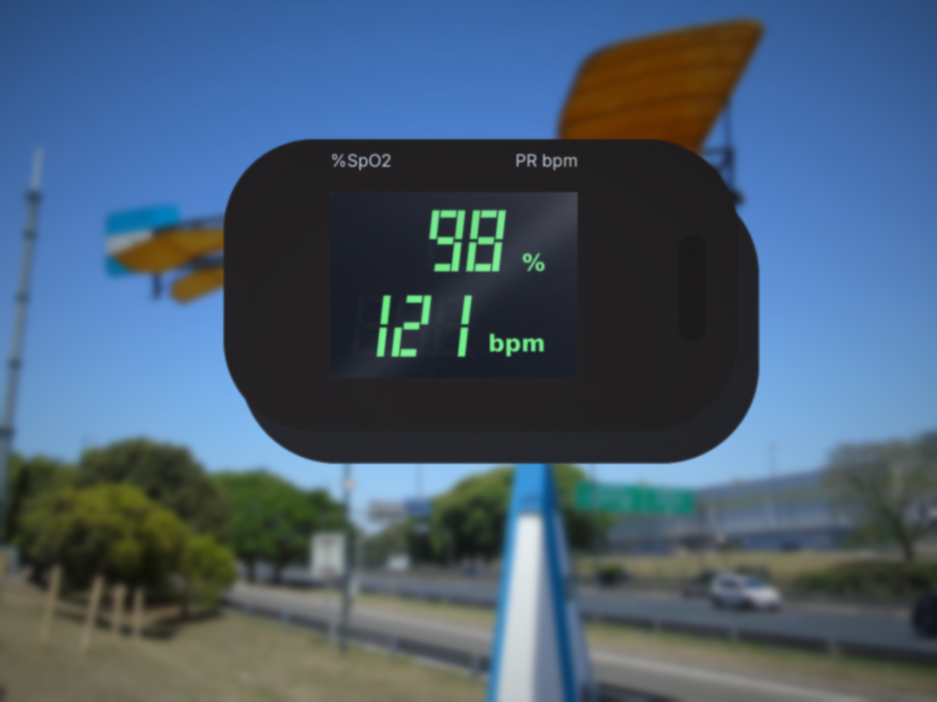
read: 121 bpm
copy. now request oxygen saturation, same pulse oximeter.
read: 98 %
